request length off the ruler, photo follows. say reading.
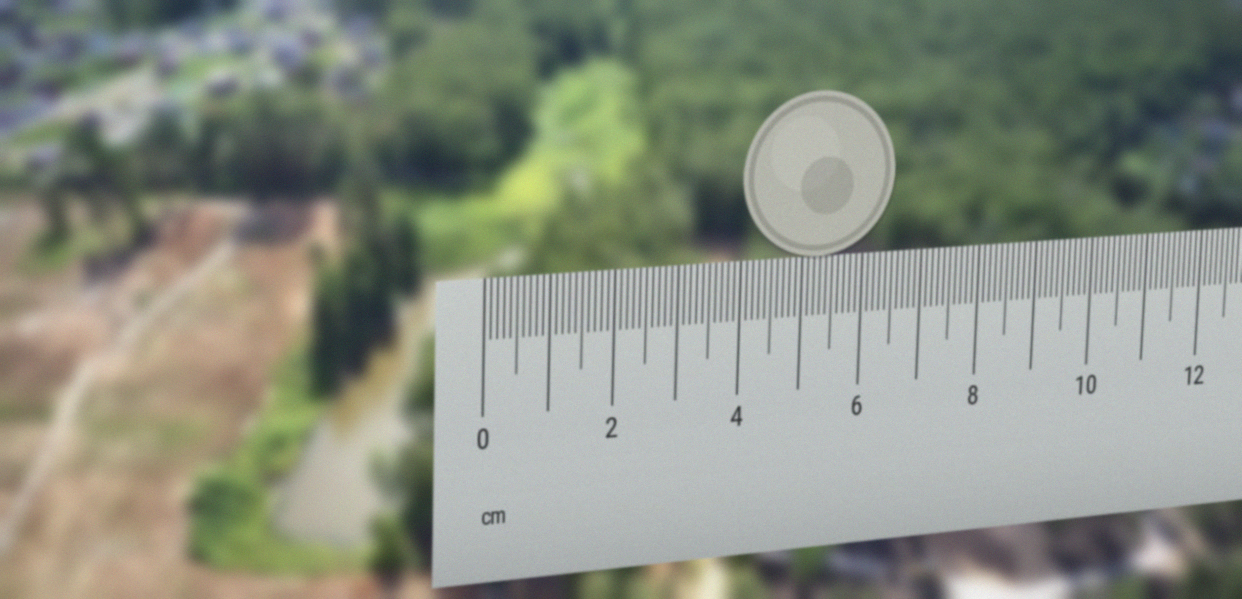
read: 2.5 cm
